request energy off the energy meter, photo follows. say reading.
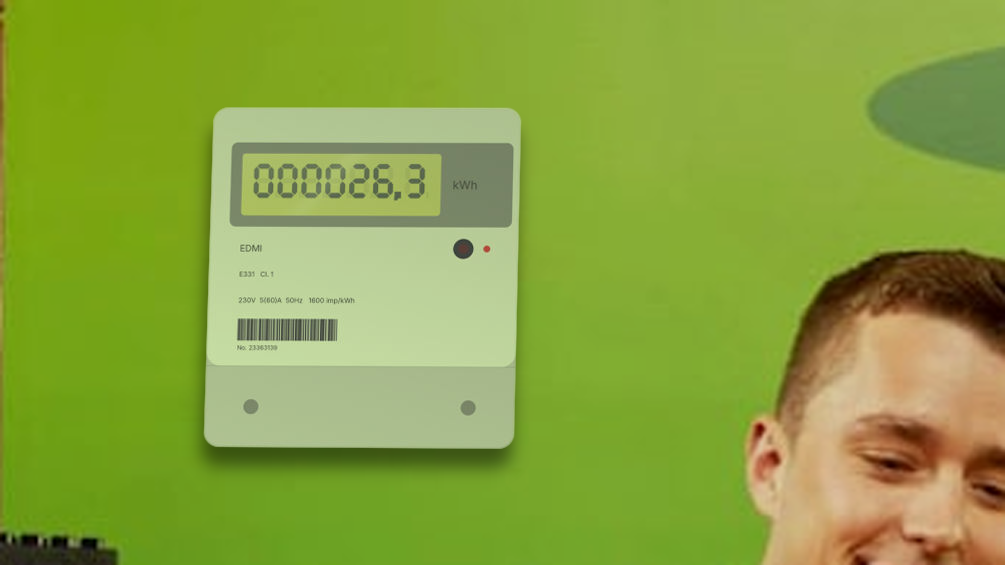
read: 26.3 kWh
